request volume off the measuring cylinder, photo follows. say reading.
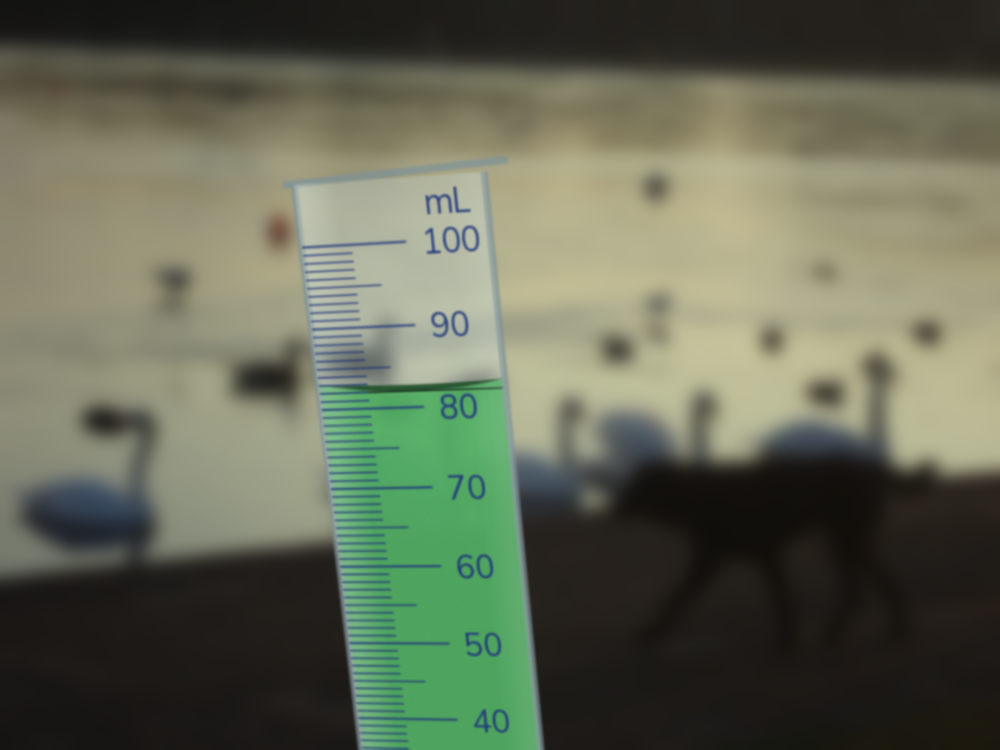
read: 82 mL
